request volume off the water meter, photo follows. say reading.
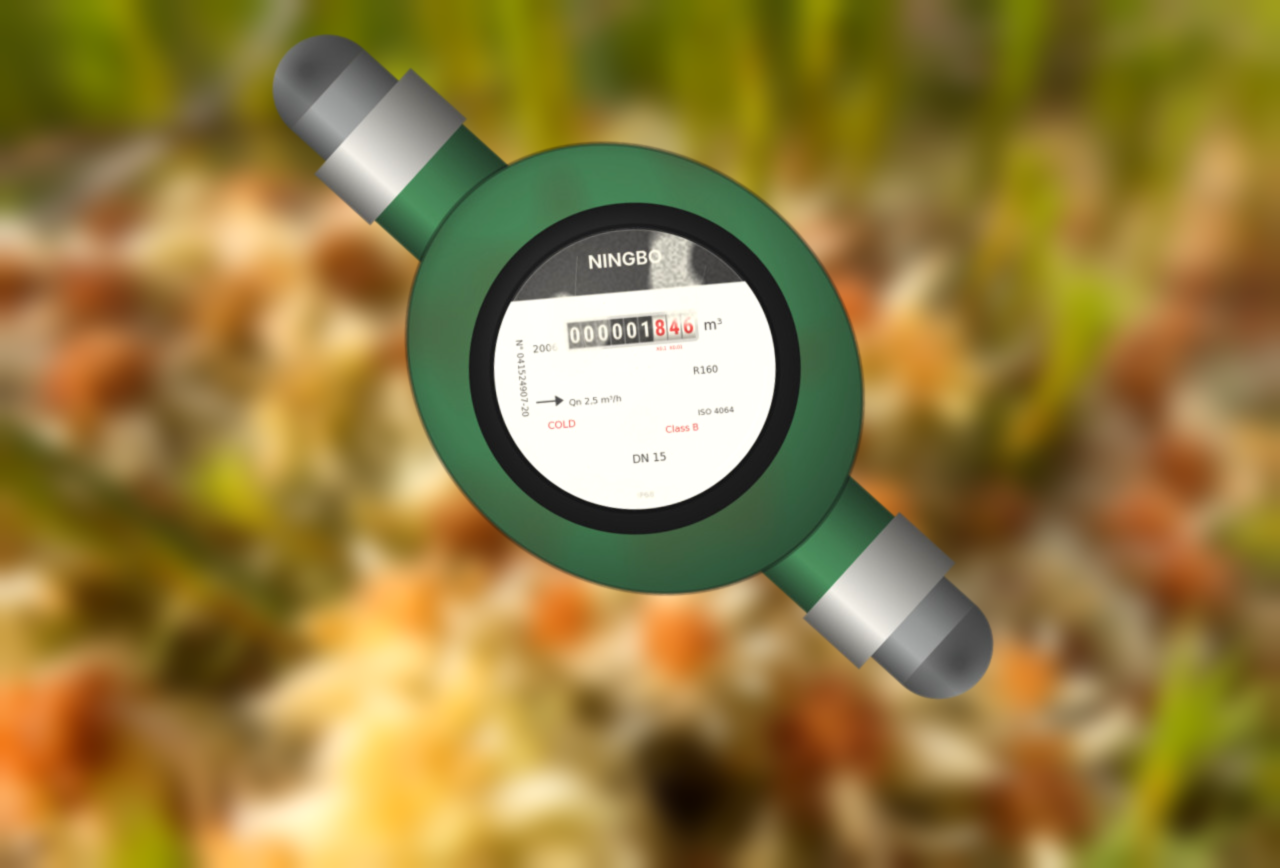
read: 1.846 m³
